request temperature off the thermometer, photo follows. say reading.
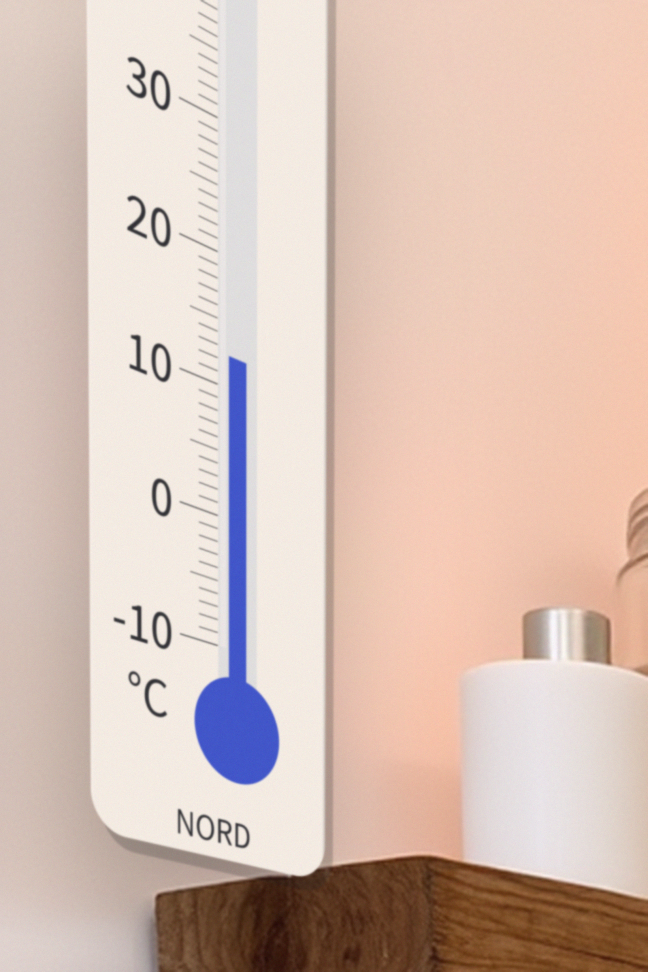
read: 12.5 °C
